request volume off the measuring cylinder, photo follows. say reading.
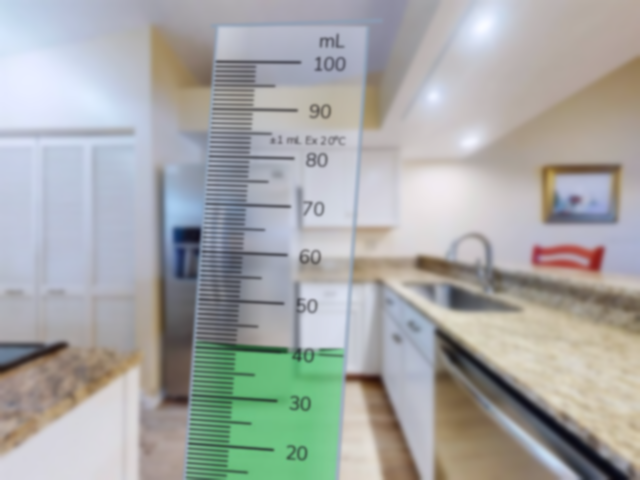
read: 40 mL
